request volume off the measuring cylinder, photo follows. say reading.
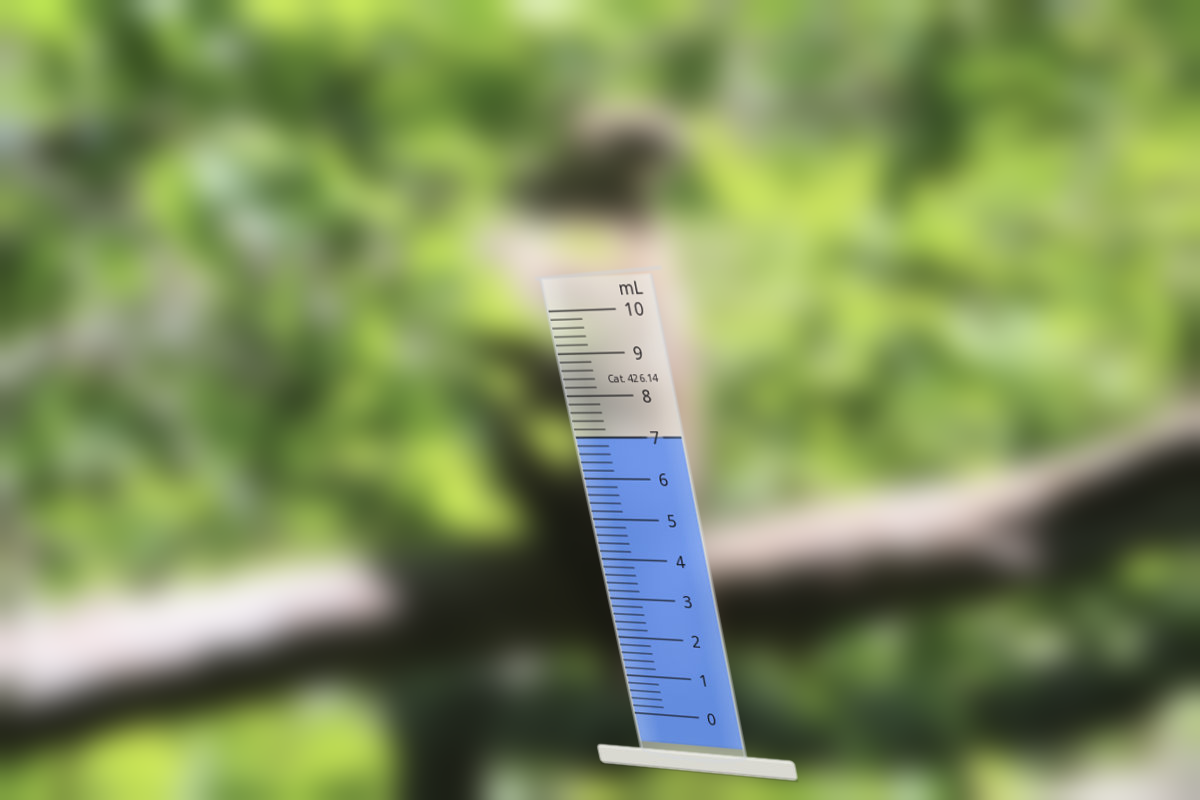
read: 7 mL
